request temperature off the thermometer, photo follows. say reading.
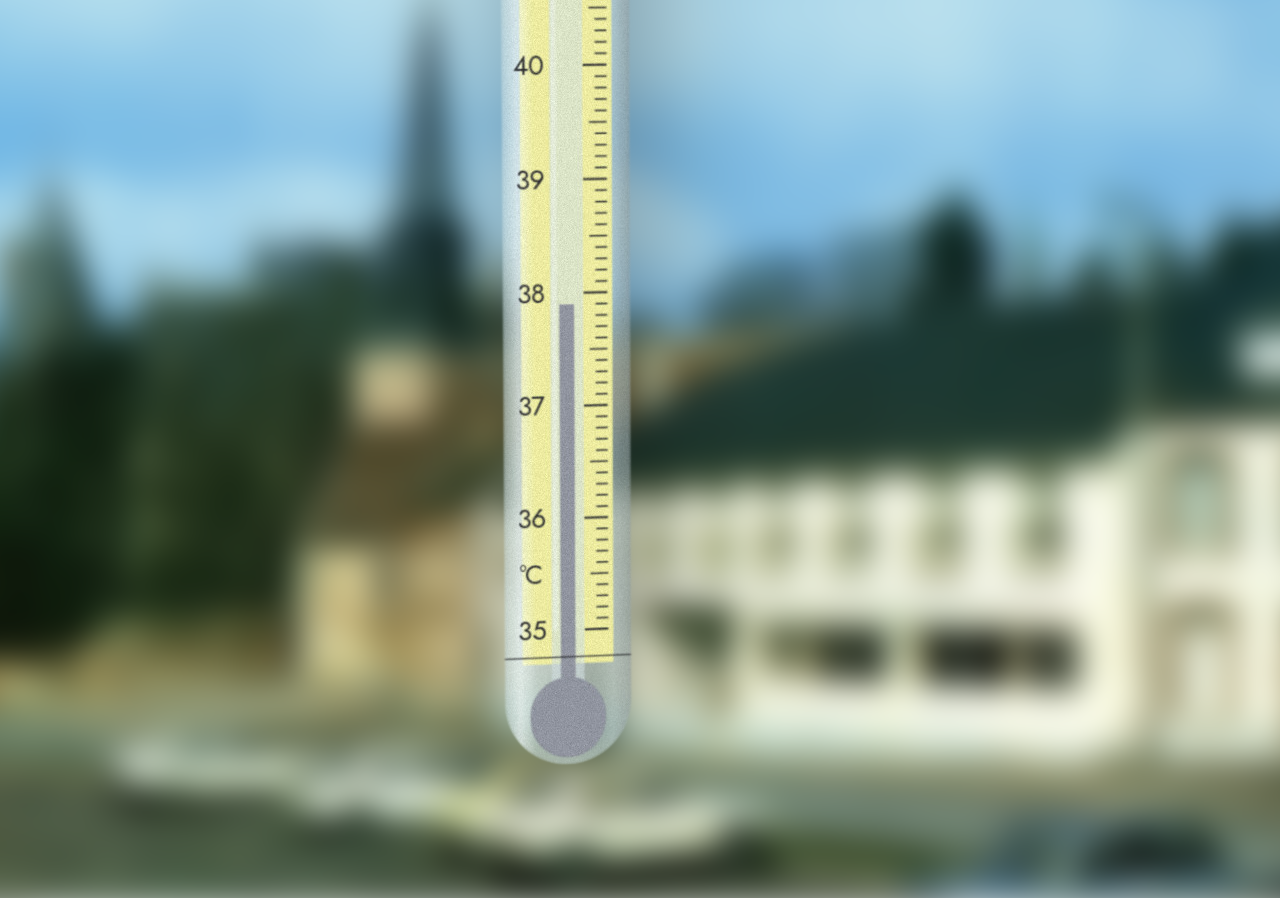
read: 37.9 °C
